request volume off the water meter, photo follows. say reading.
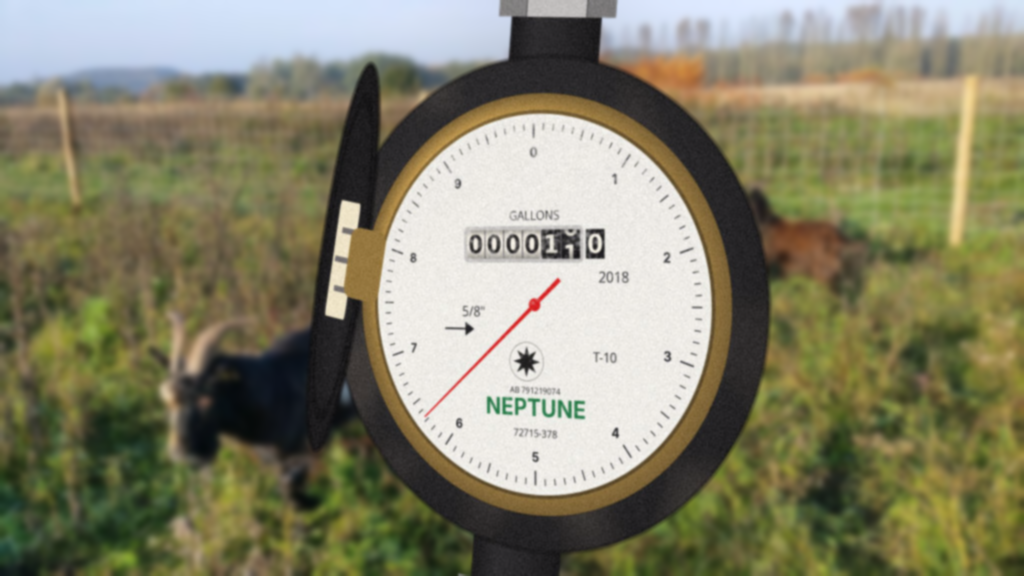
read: 106.3 gal
